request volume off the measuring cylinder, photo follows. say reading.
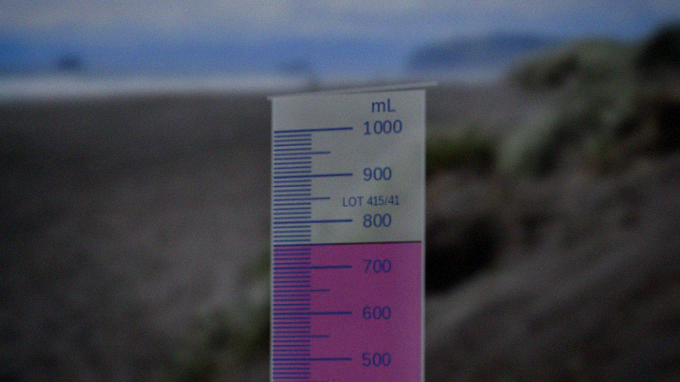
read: 750 mL
